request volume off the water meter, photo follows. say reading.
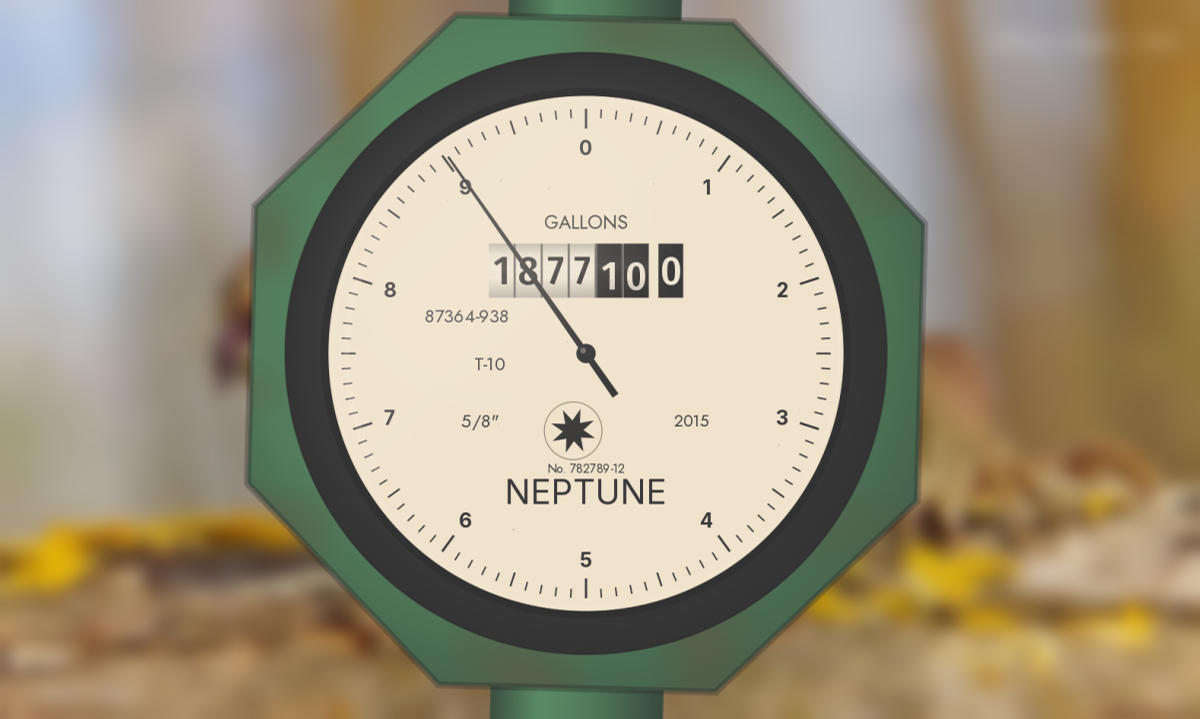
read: 1877099.0 gal
